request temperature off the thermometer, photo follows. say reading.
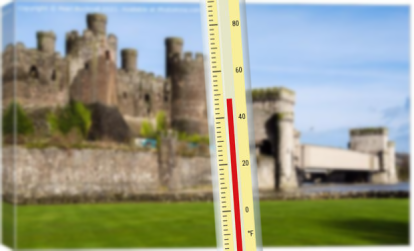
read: 48 °F
